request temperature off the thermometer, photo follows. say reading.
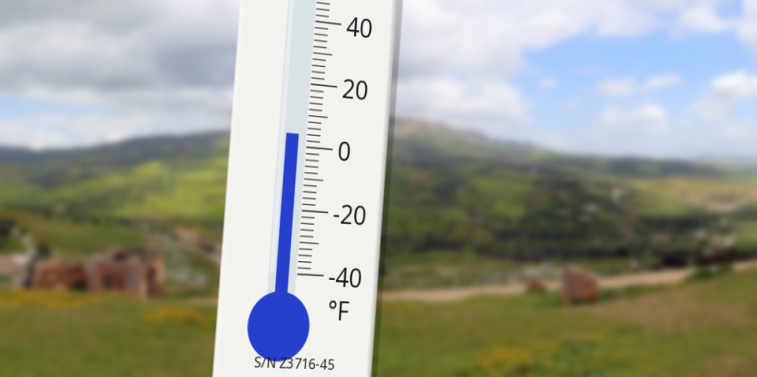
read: 4 °F
